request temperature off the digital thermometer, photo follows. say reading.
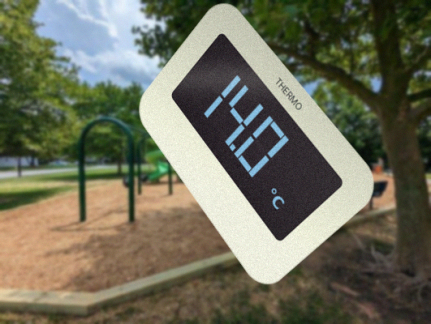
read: 14.0 °C
